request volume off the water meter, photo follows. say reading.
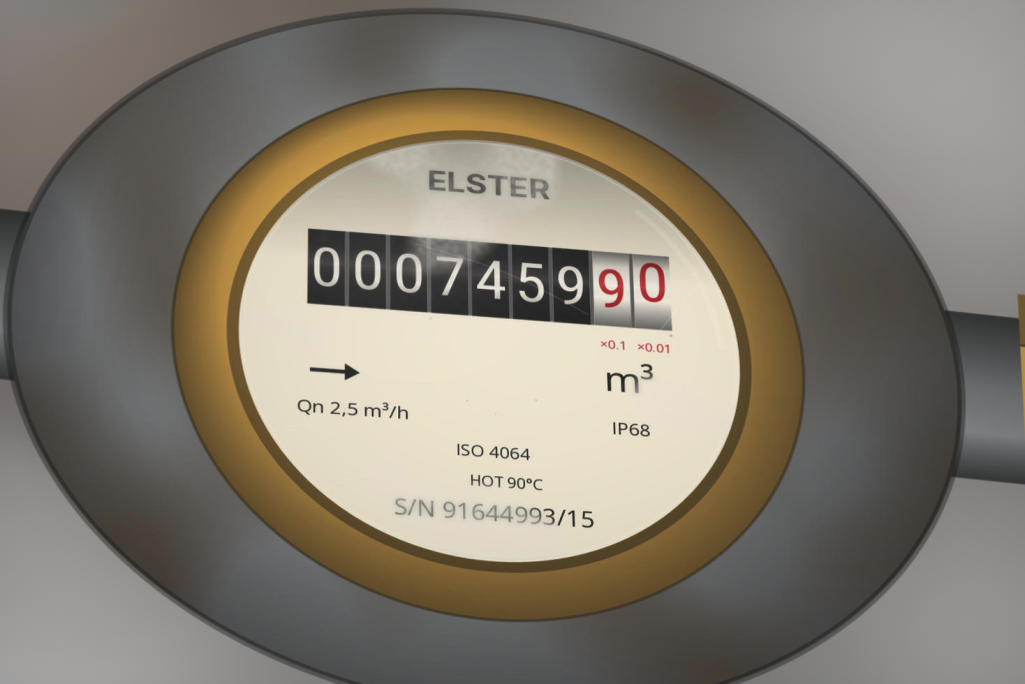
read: 7459.90 m³
